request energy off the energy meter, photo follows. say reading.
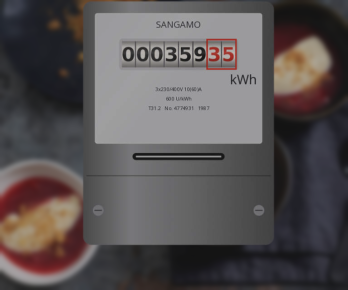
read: 359.35 kWh
